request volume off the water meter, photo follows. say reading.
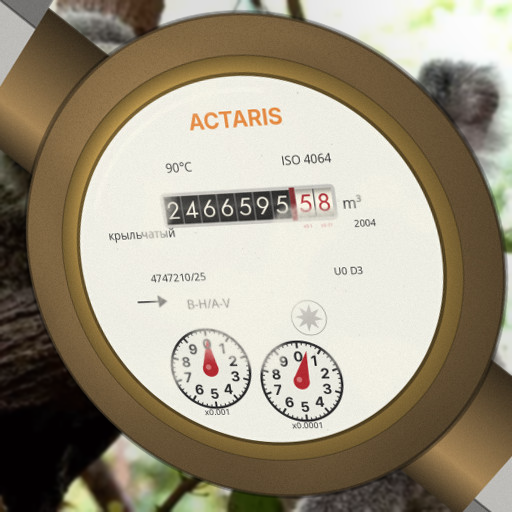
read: 2466595.5800 m³
